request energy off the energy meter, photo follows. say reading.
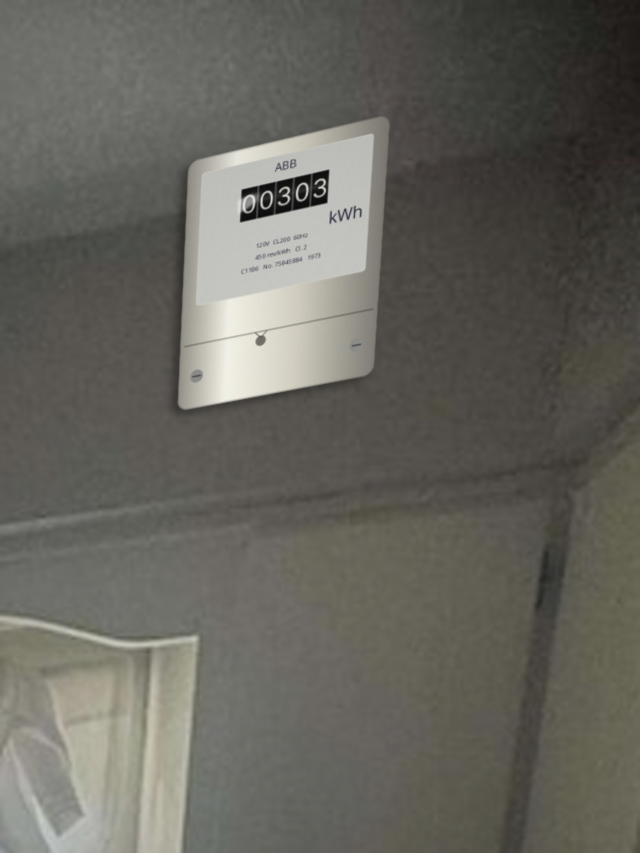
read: 303 kWh
